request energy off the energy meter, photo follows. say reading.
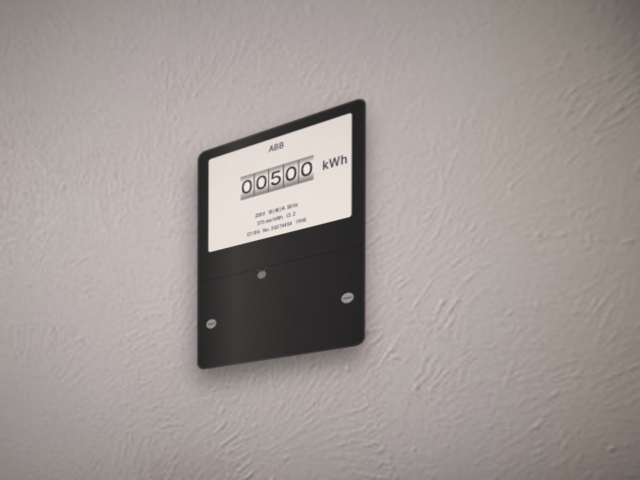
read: 500 kWh
